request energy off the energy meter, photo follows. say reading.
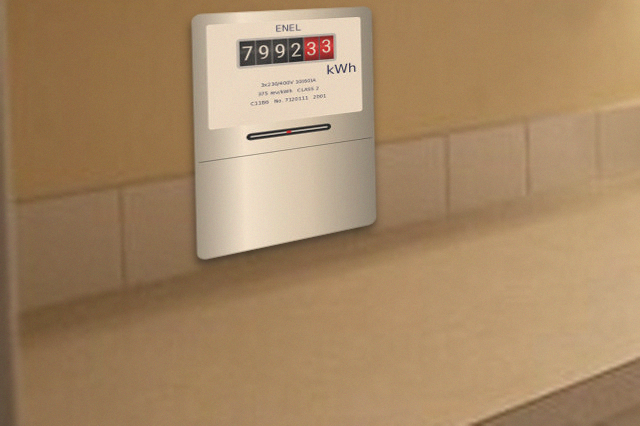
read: 7992.33 kWh
